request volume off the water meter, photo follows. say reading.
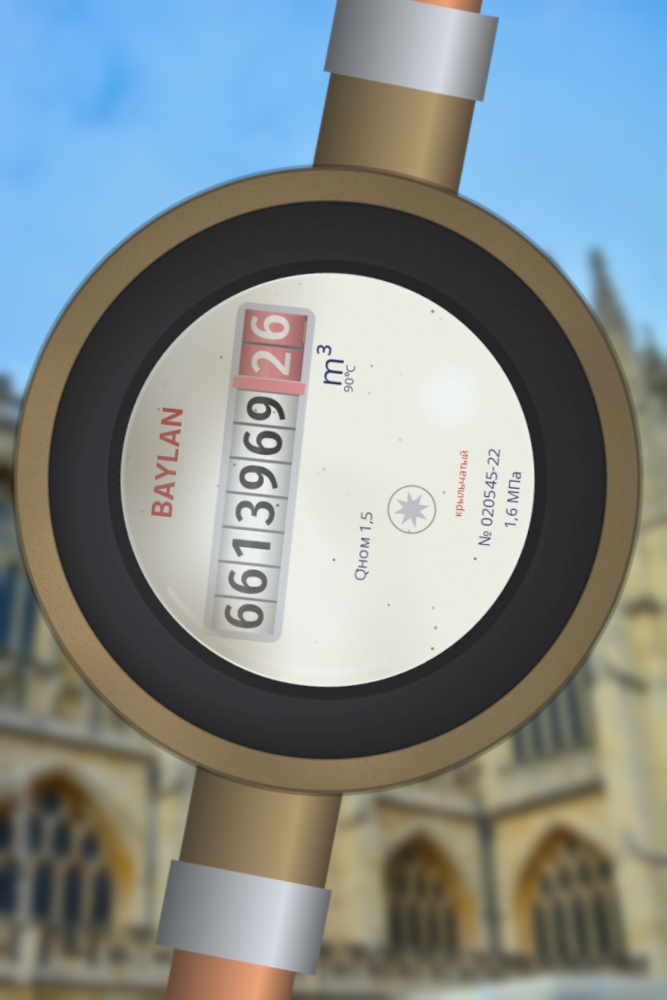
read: 6613969.26 m³
